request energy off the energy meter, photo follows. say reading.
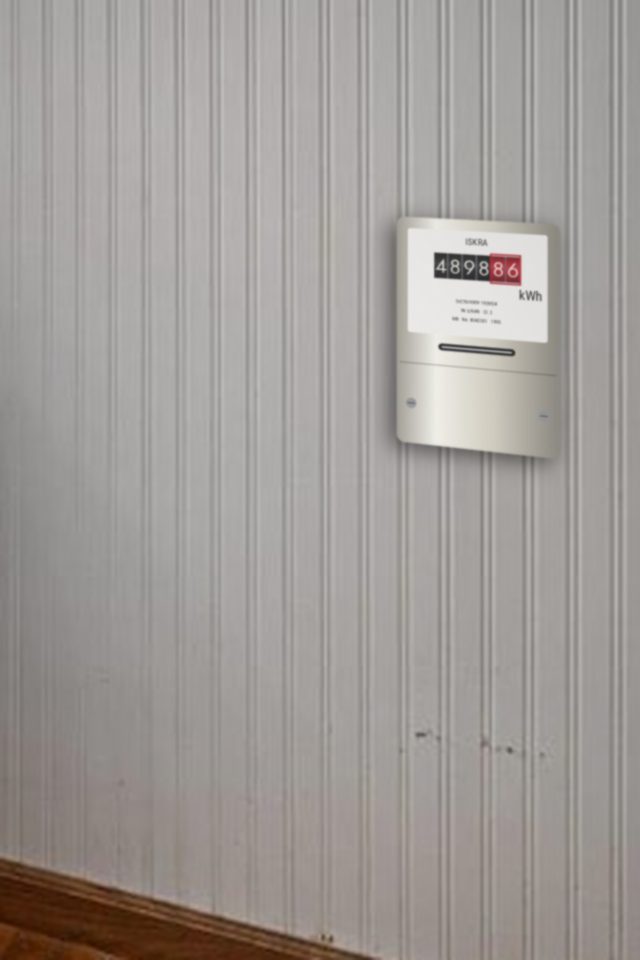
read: 4898.86 kWh
